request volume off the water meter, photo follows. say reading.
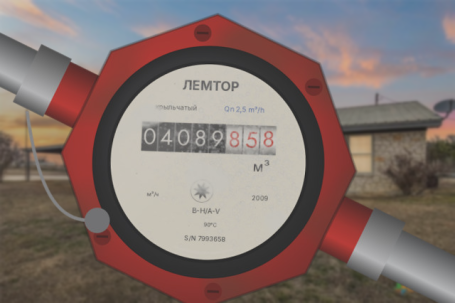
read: 4089.858 m³
